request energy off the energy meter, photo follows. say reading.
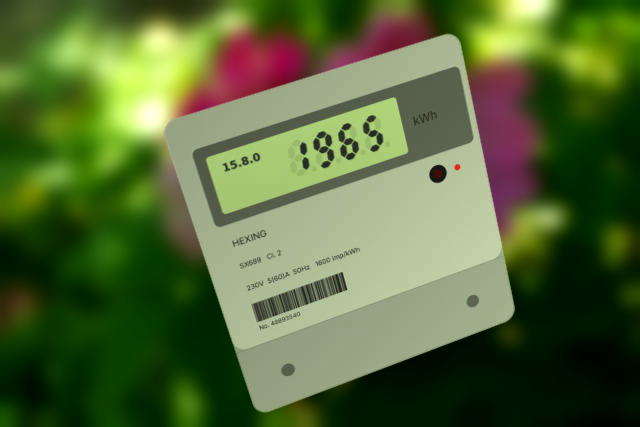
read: 1965 kWh
